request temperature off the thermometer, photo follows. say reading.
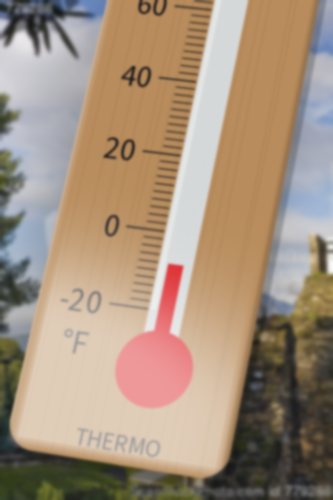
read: -8 °F
